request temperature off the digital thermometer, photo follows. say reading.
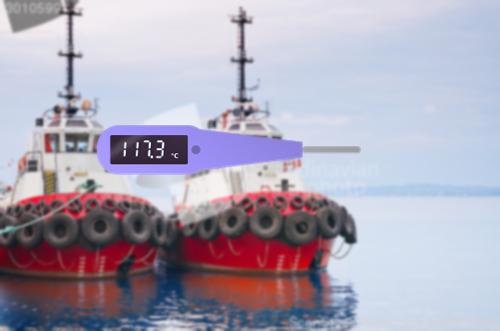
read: 117.3 °C
